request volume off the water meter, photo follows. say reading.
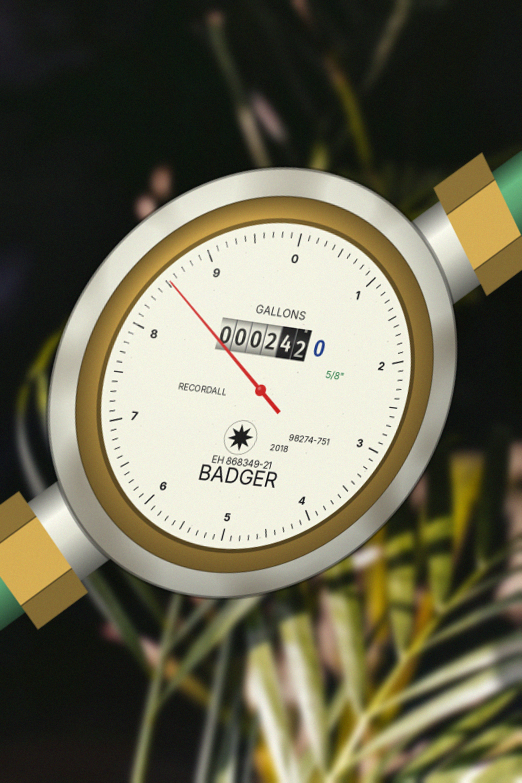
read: 2418.5 gal
